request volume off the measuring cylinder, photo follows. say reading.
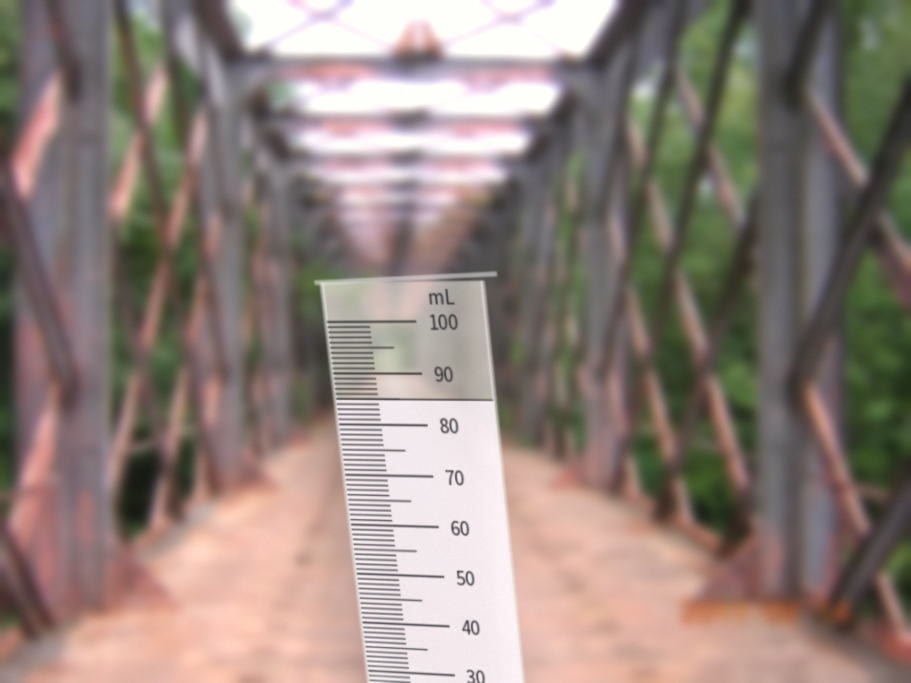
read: 85 mL
